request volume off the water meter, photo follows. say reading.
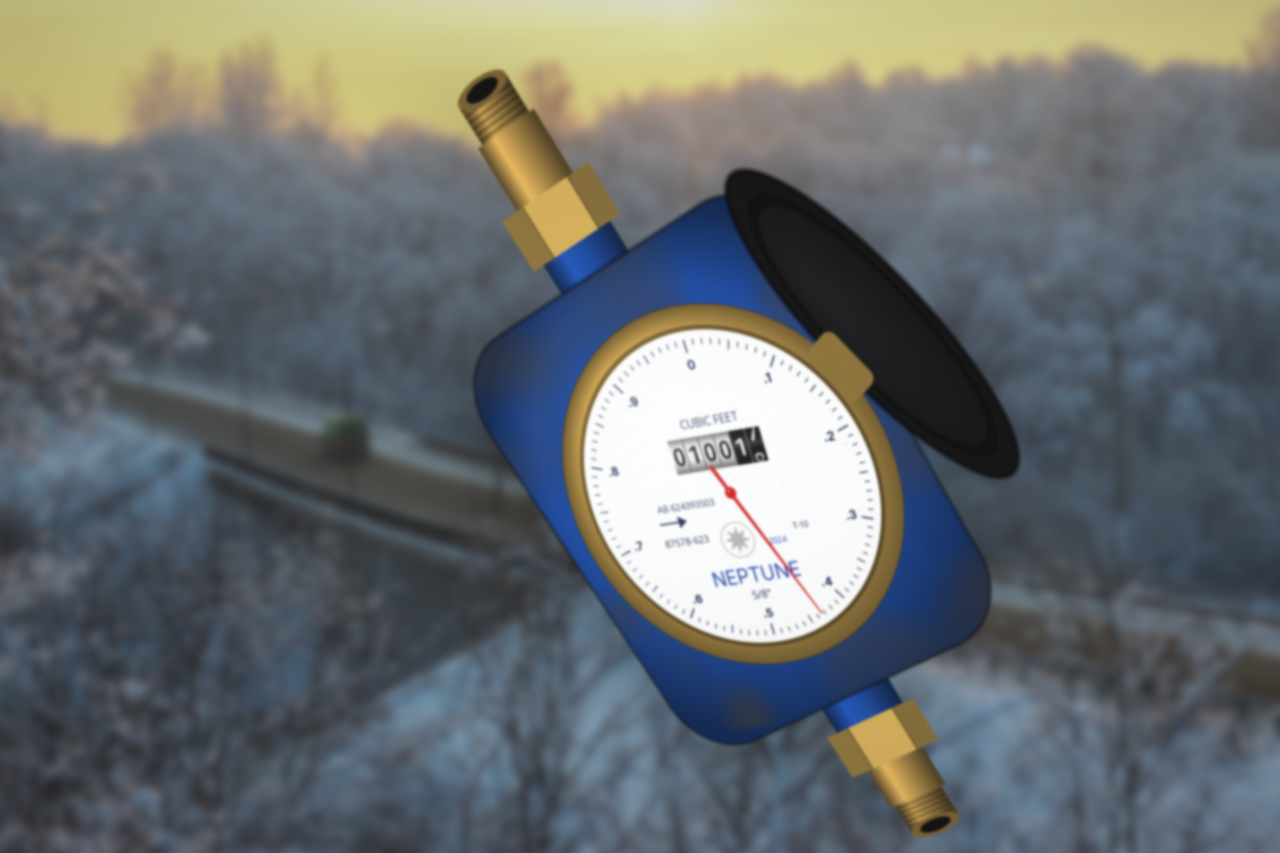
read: 10017.43 ft³
